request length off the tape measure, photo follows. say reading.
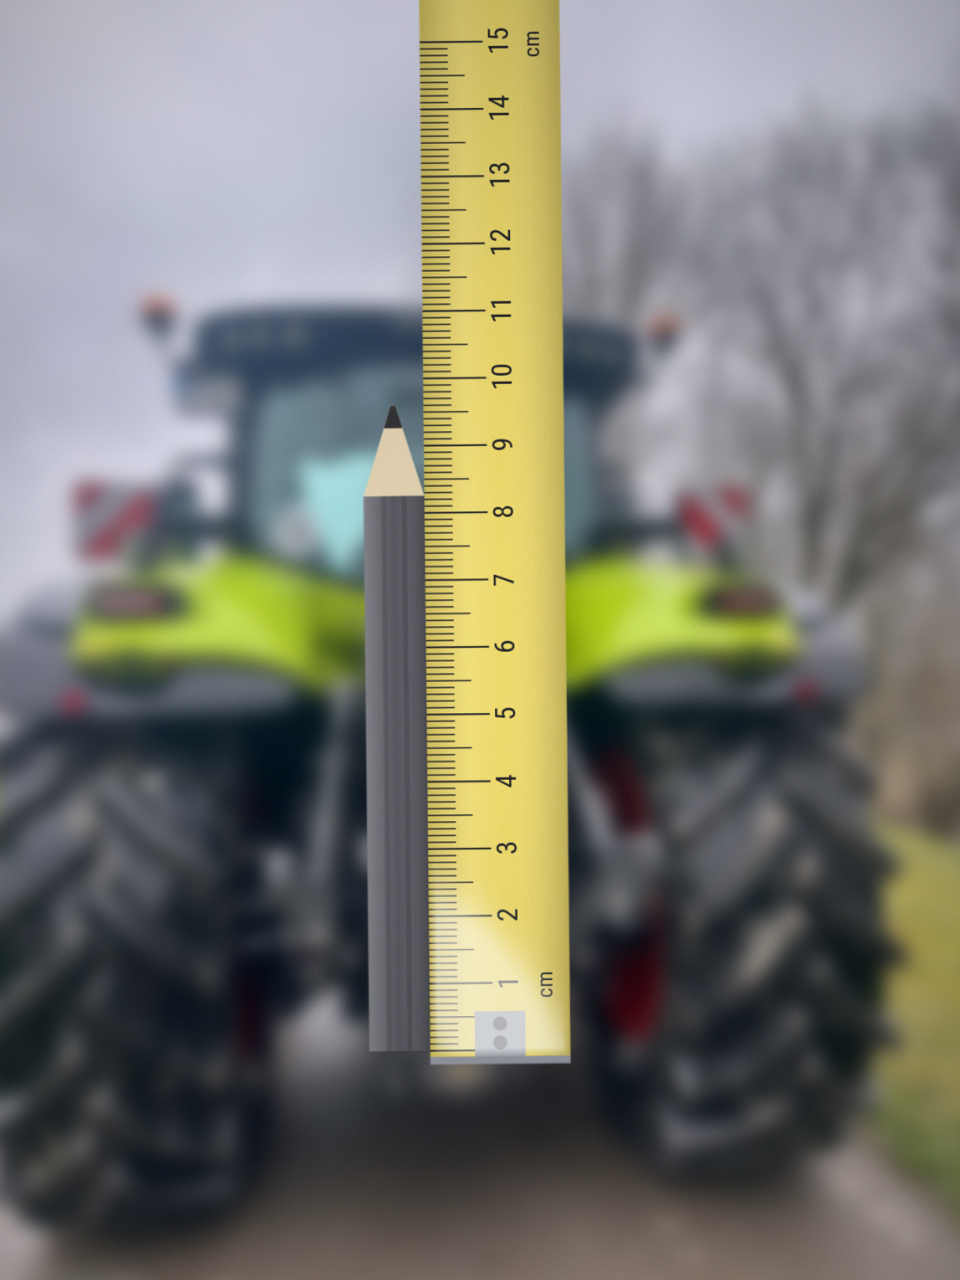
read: 9.6 cm
